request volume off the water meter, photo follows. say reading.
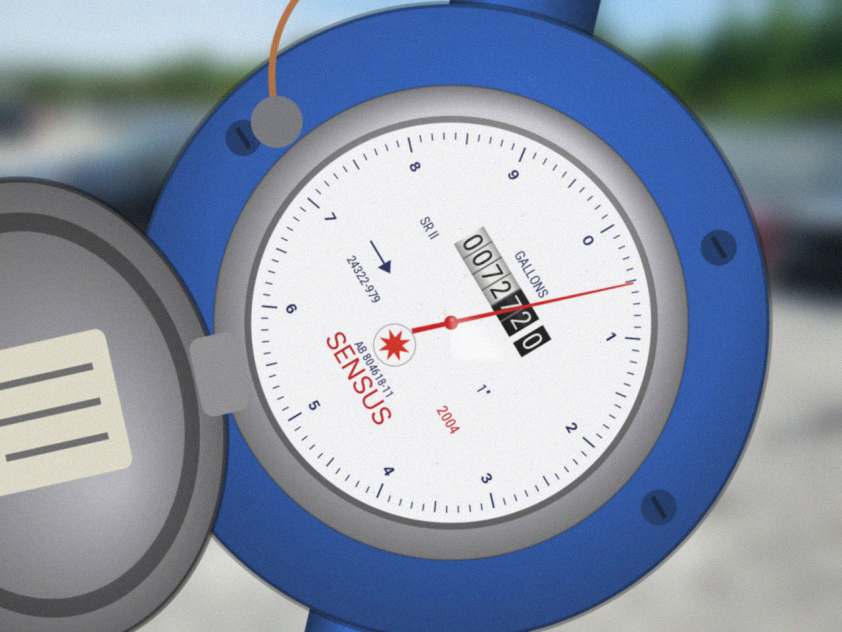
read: 72720.5 gal
